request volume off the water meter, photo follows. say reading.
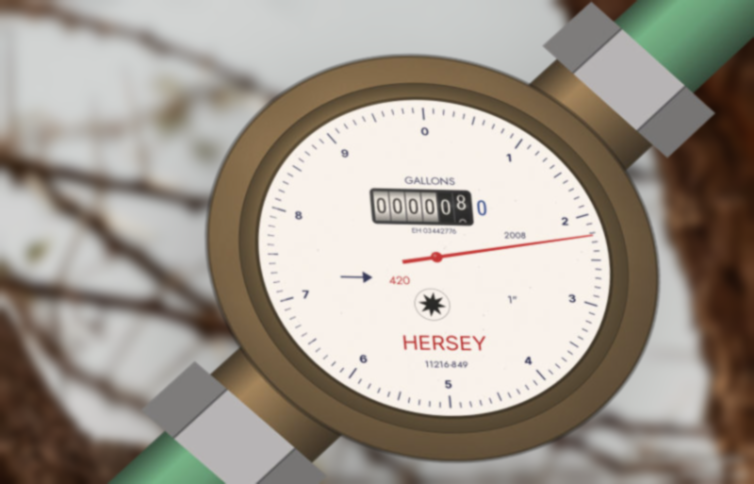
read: 82.2 gal
